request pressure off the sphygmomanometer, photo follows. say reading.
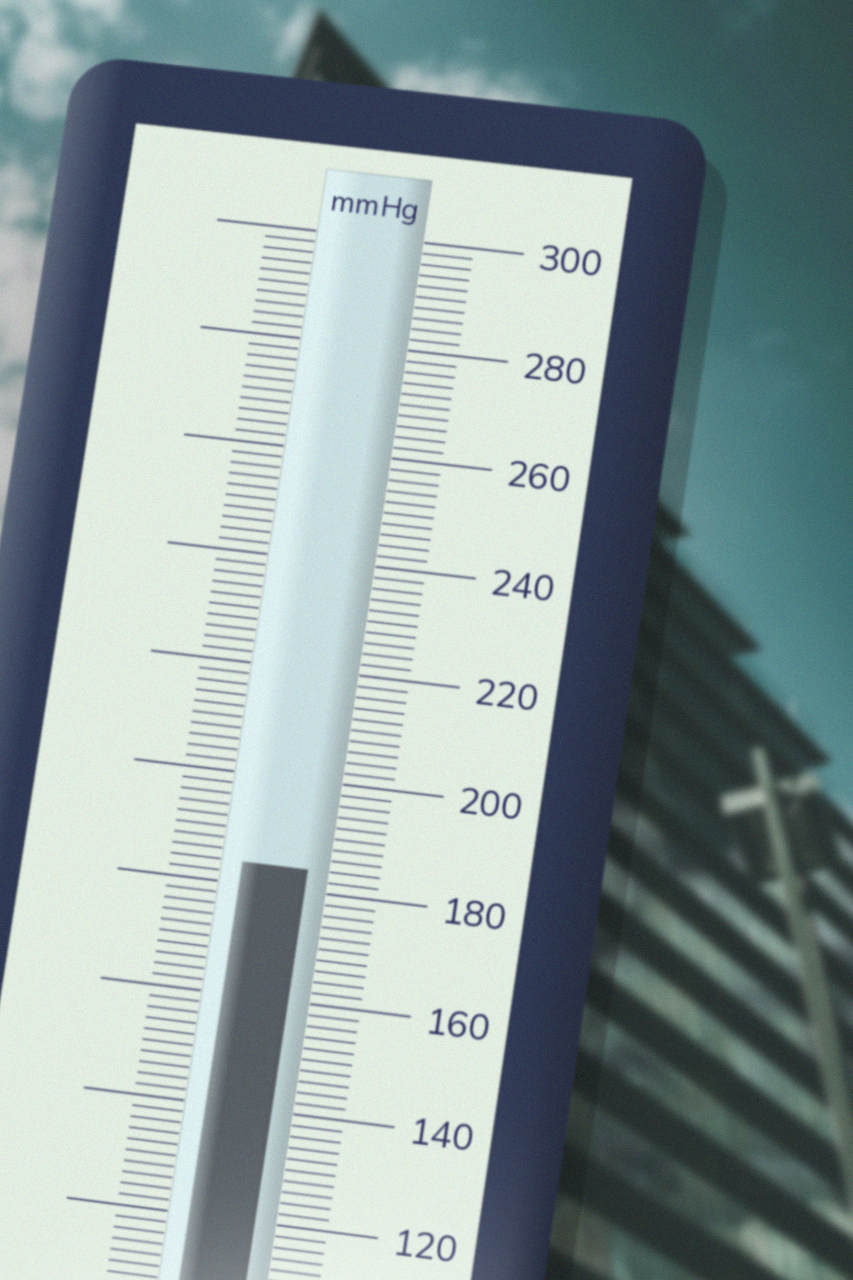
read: 184 mmHg
